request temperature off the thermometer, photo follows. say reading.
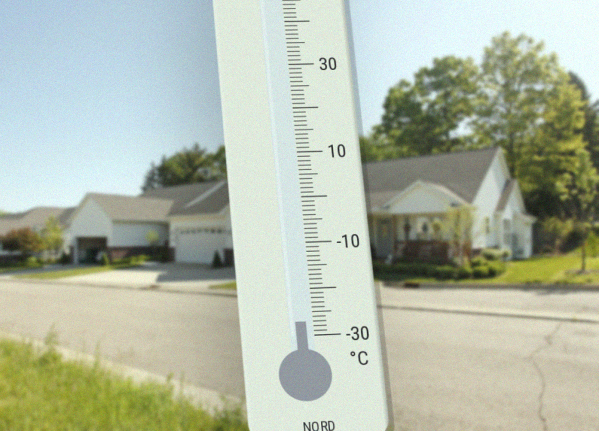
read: -27 °C
